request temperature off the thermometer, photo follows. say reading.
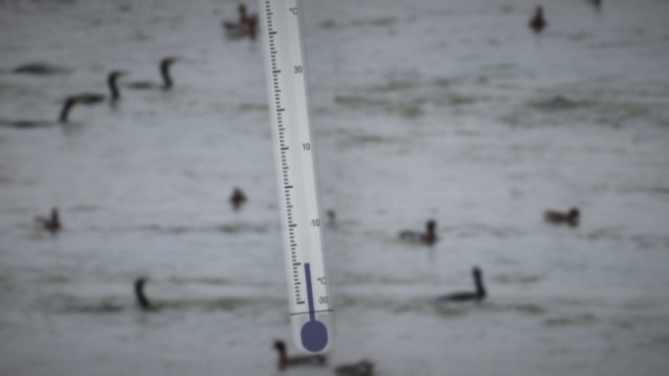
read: -20 °C
